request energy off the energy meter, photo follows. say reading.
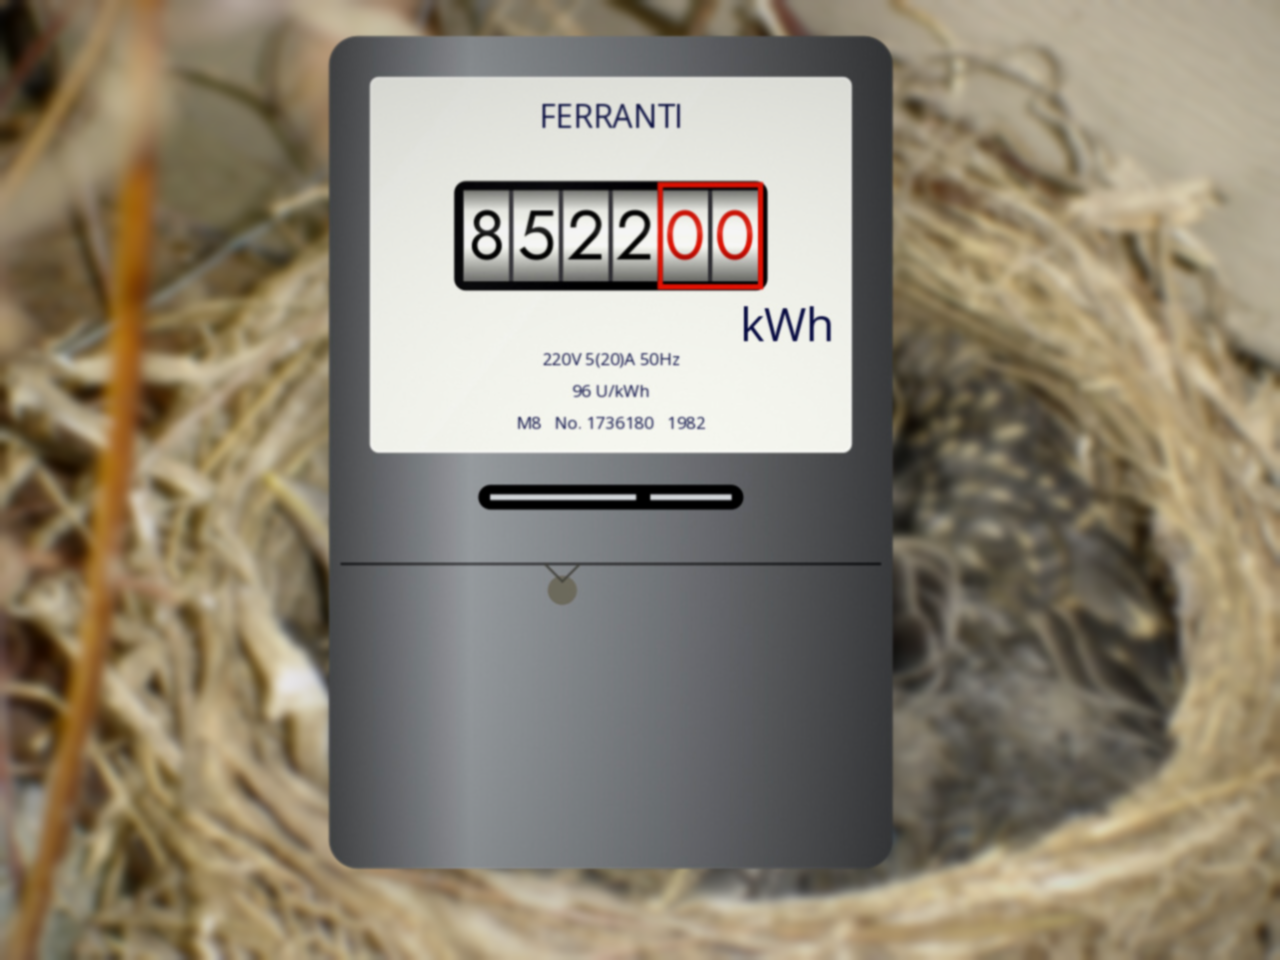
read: 8522.00 kWh
